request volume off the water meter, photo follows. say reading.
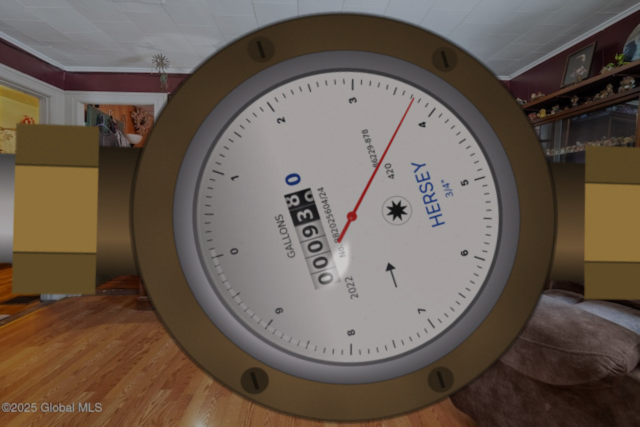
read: 9383.7 gal
